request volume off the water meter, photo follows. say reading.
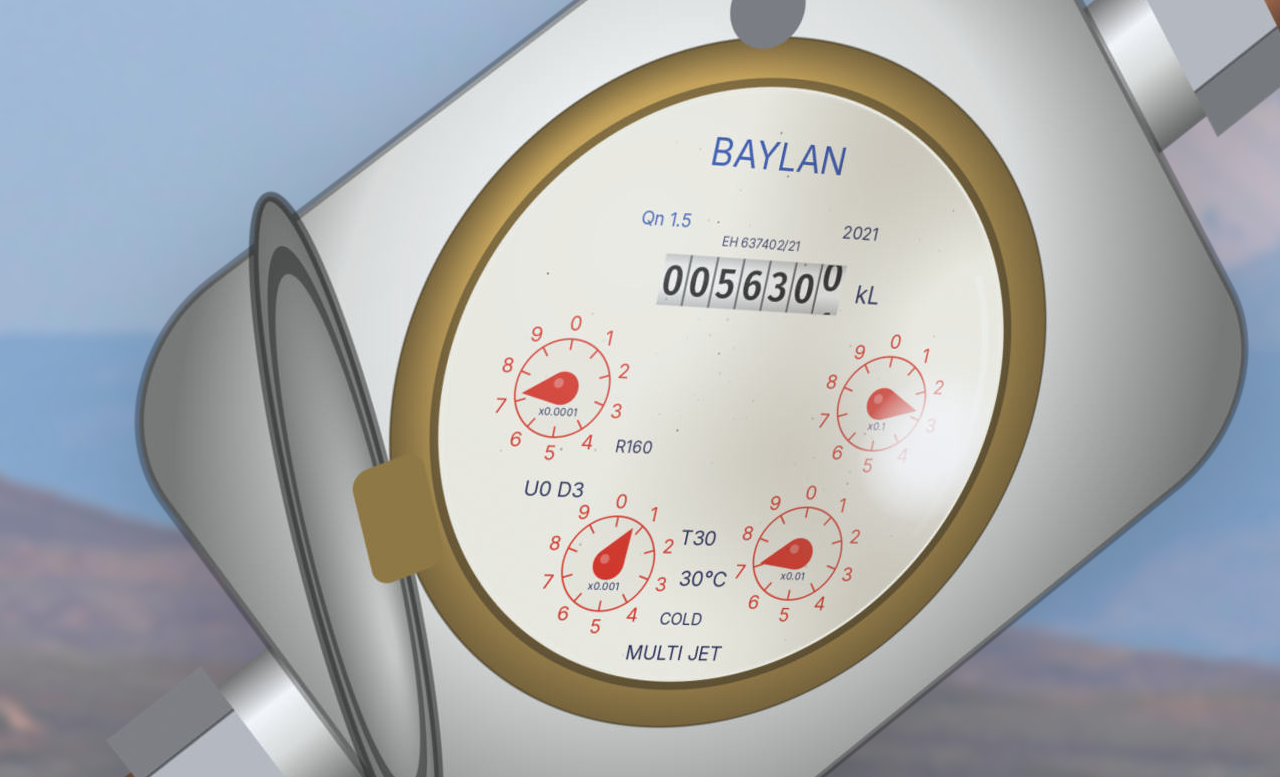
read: 56300.2707 kL
